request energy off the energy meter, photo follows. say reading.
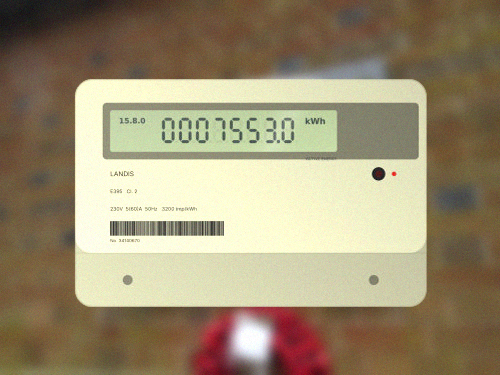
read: 7553.0 kWh
